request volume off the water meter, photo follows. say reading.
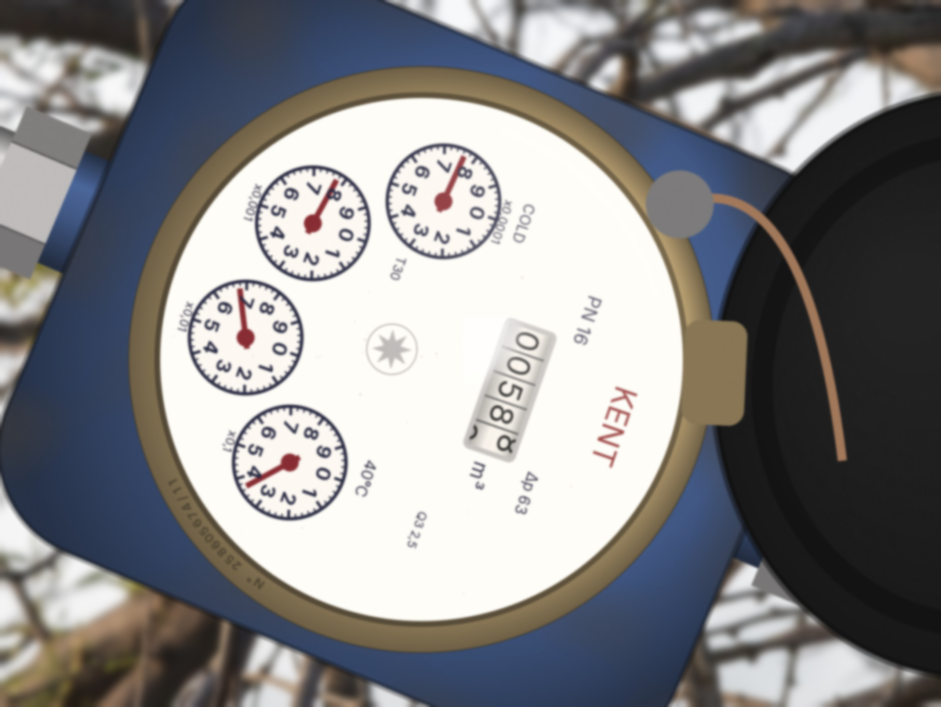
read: 588.3677 m³
